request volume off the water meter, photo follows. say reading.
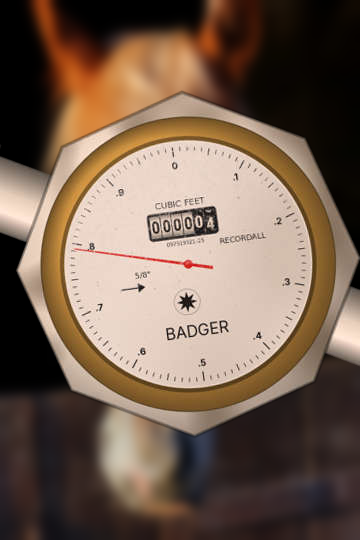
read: 3.79 ft³
